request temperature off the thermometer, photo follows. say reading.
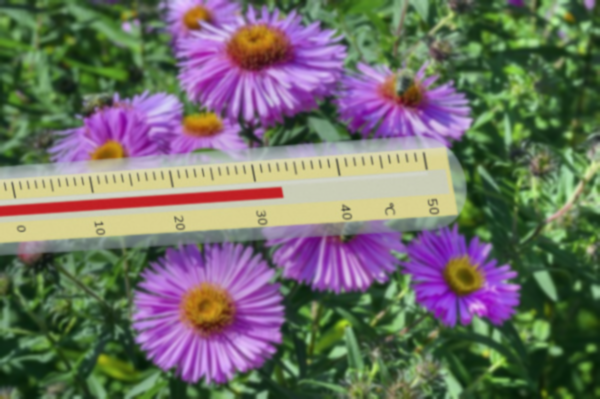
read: 33 °C
